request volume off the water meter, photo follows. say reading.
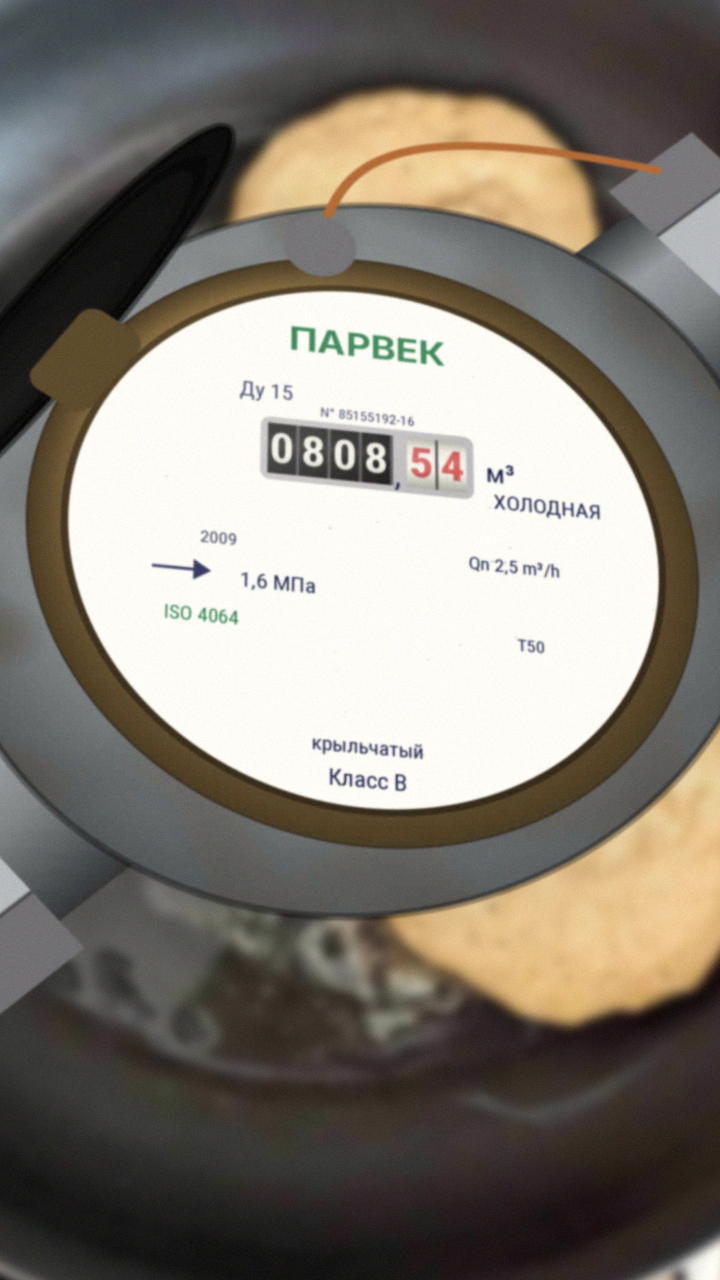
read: 808.54 m³
